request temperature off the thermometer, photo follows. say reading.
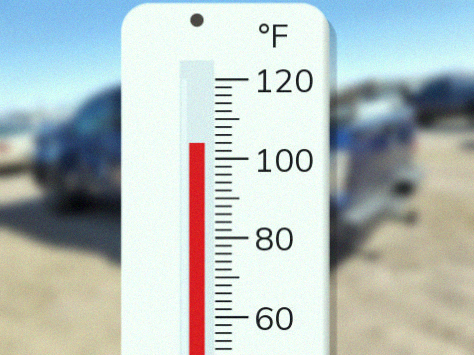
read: 104 °F
